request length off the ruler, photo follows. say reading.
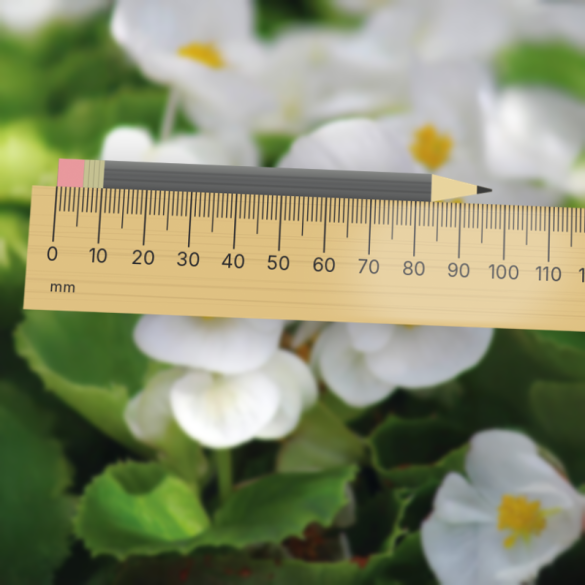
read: 97 mm
